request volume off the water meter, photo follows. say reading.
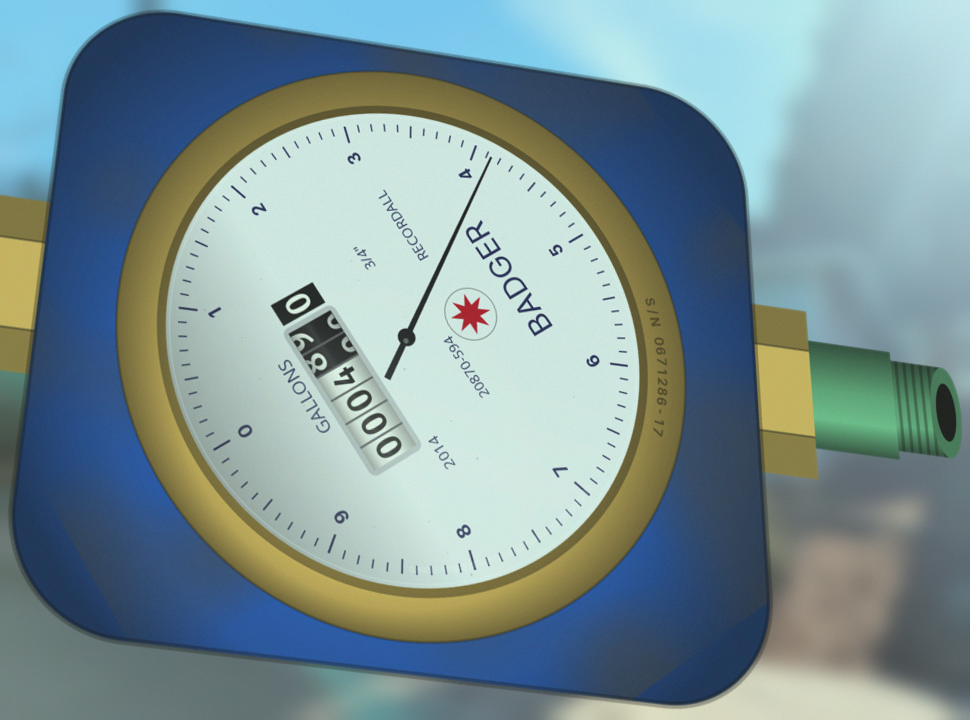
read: 4894.1 gal
